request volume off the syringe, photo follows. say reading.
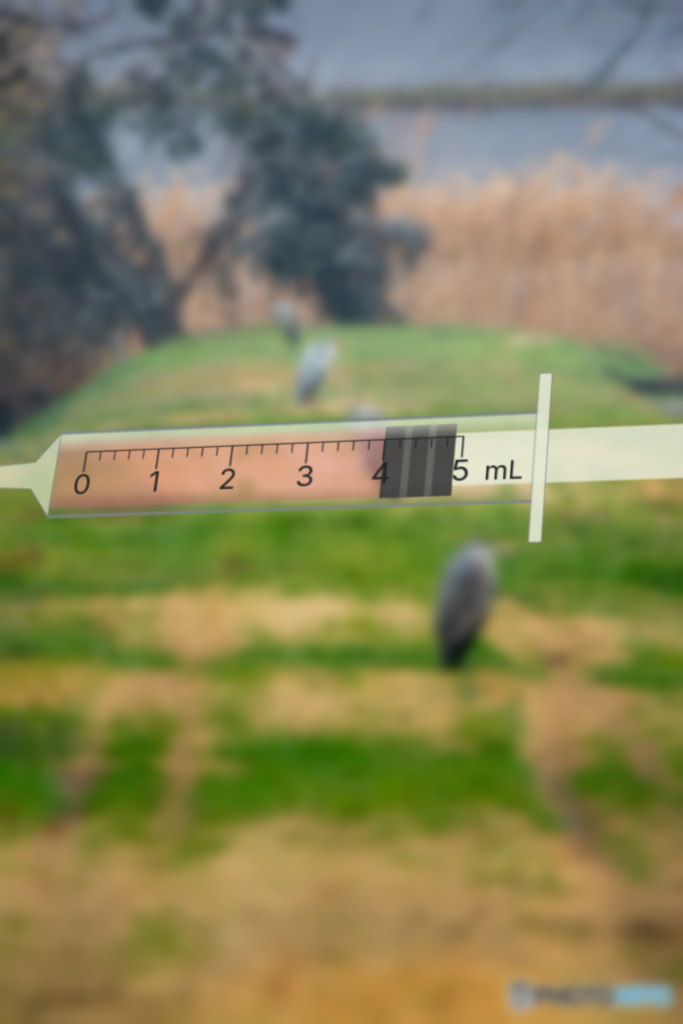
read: 4 mL
